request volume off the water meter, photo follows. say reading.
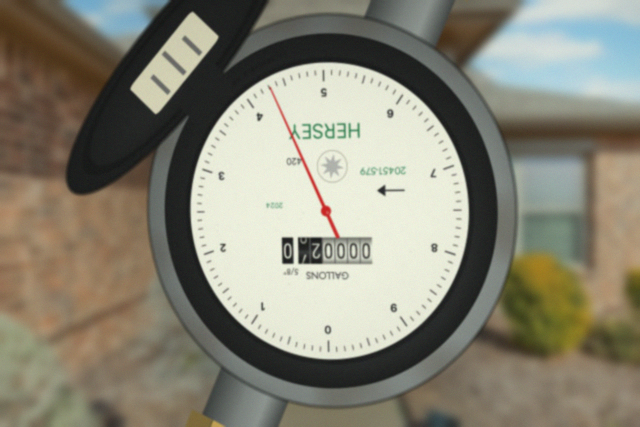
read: 274.3 gal
